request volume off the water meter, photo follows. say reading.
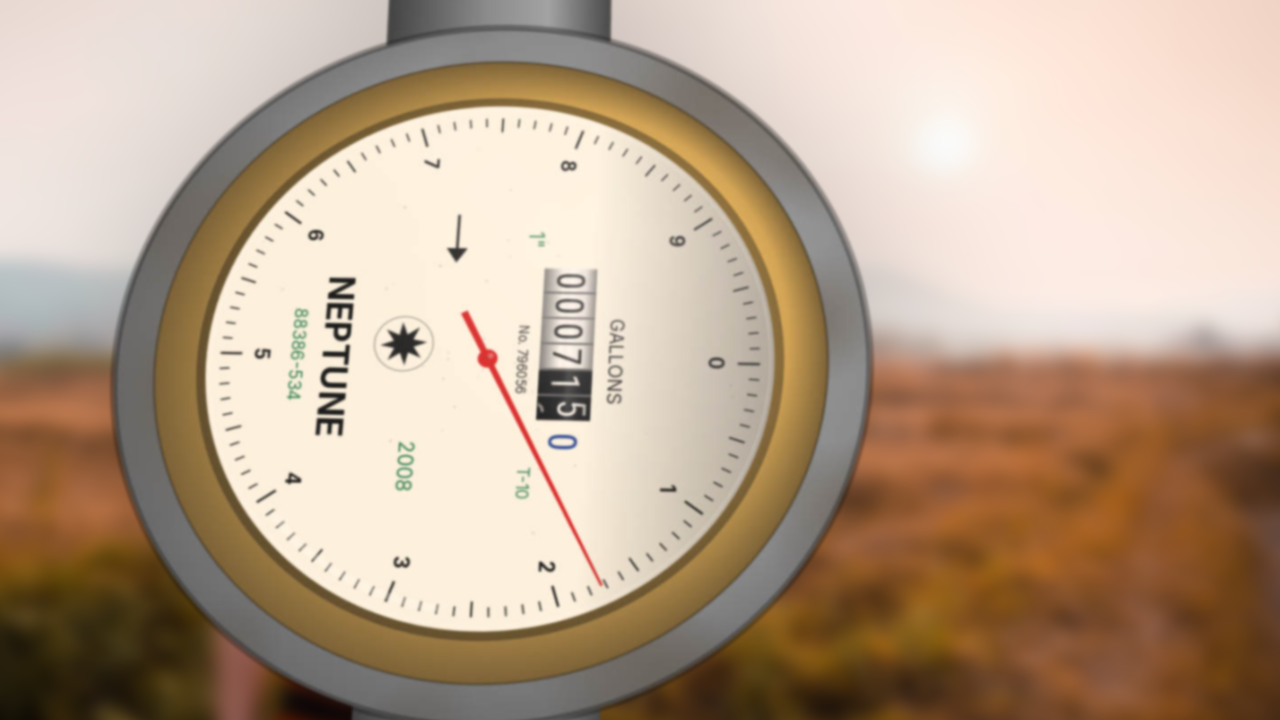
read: 7151.7 gal
